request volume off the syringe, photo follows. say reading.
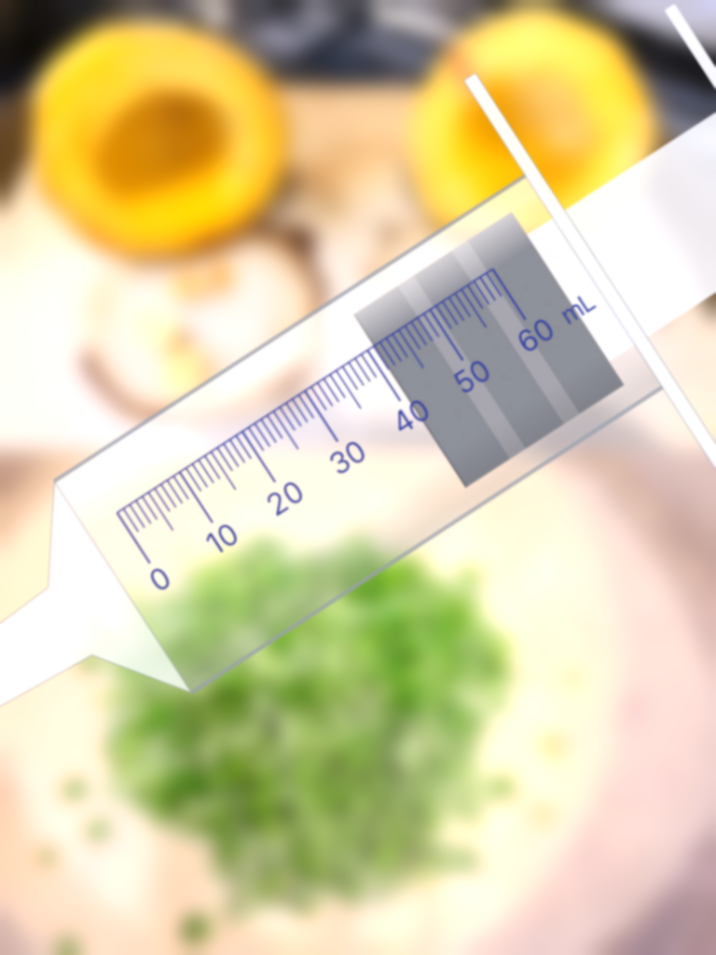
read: 41 mL
